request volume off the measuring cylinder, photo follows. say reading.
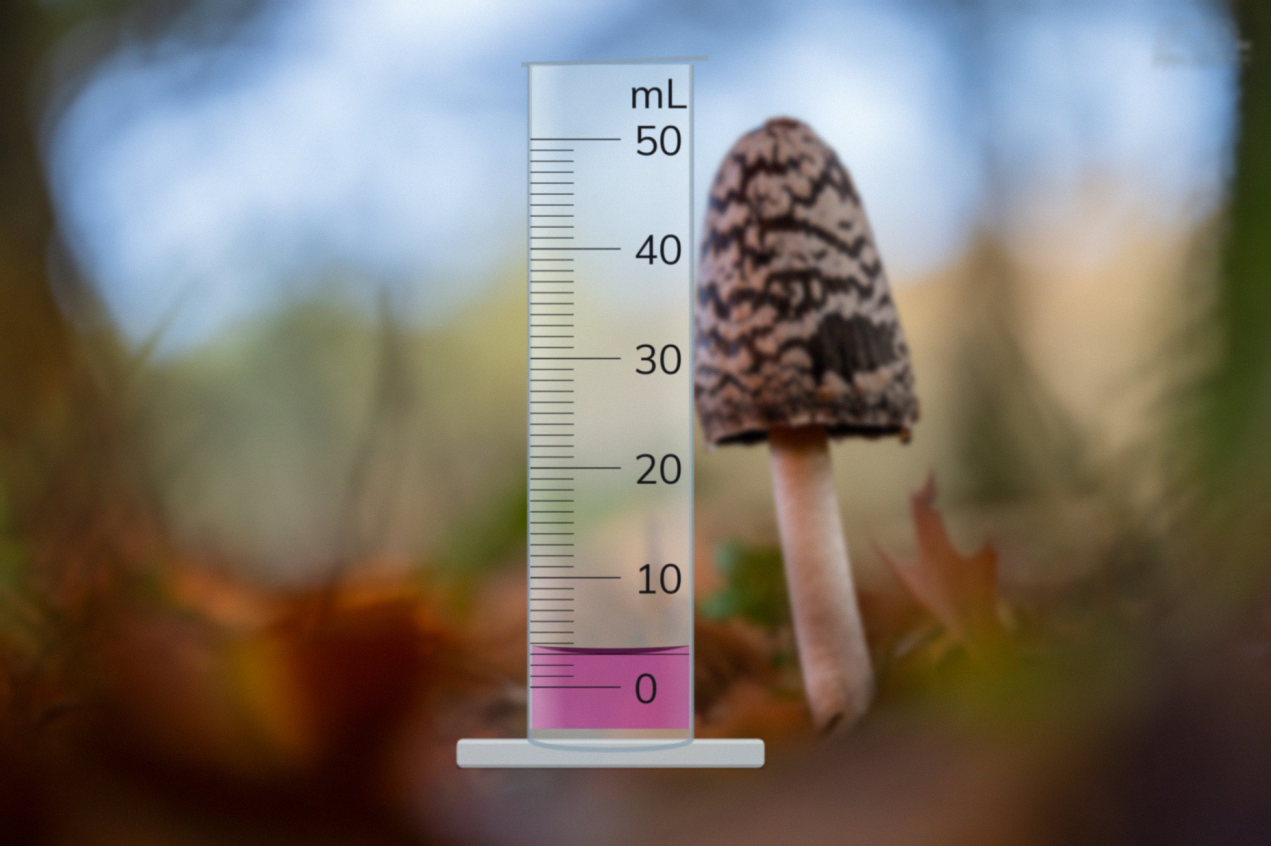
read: 3 mL
